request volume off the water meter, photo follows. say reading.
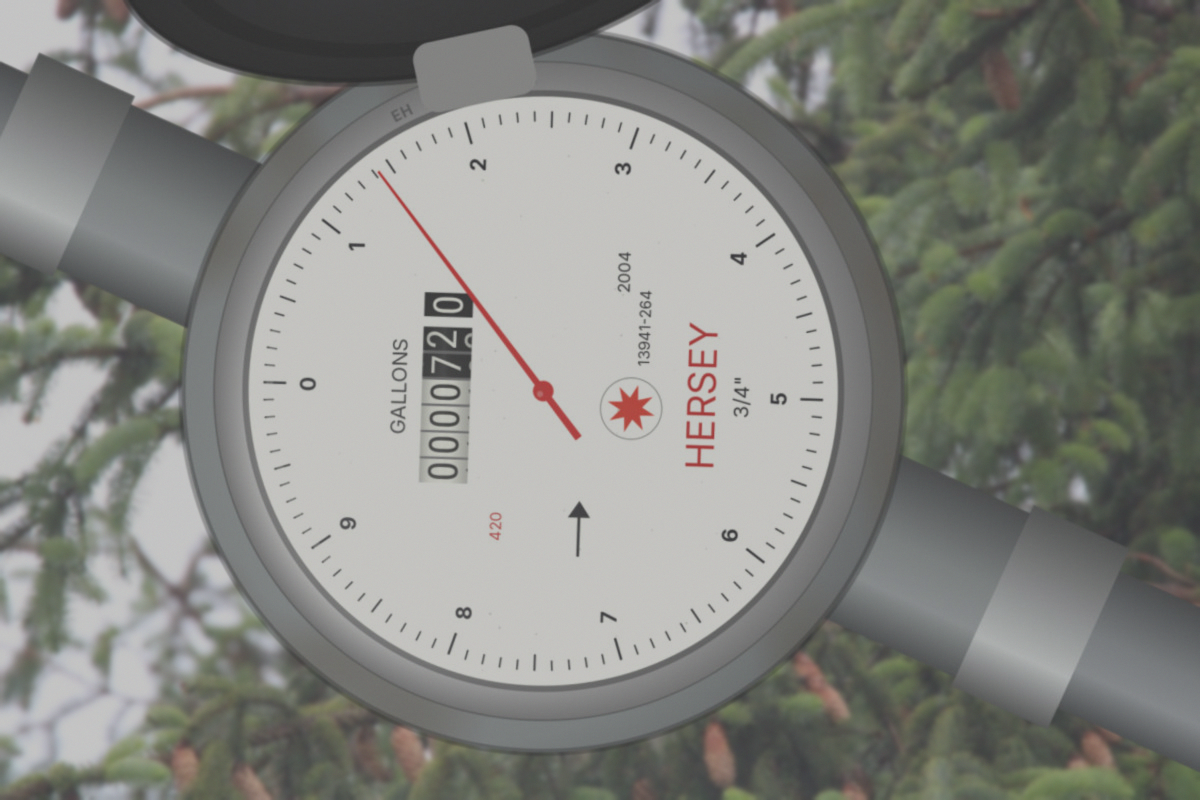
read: 721.4 gal
